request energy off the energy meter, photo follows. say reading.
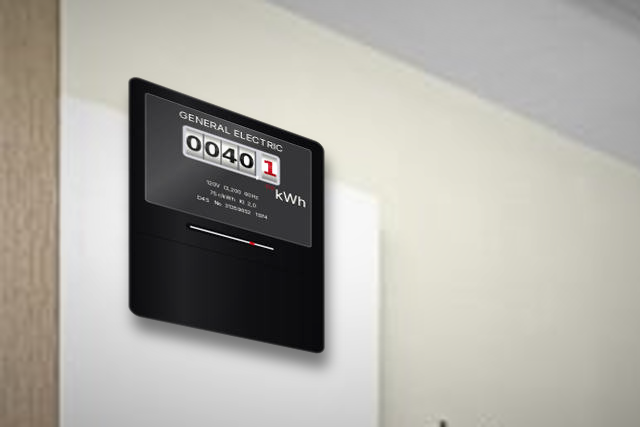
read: 40.1 kWh
